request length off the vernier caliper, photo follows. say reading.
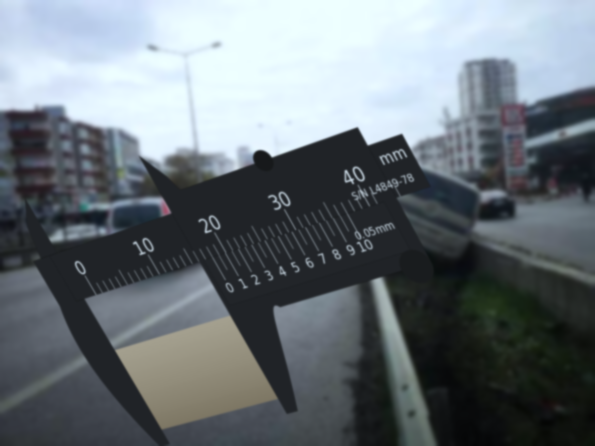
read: 18.0 mm
